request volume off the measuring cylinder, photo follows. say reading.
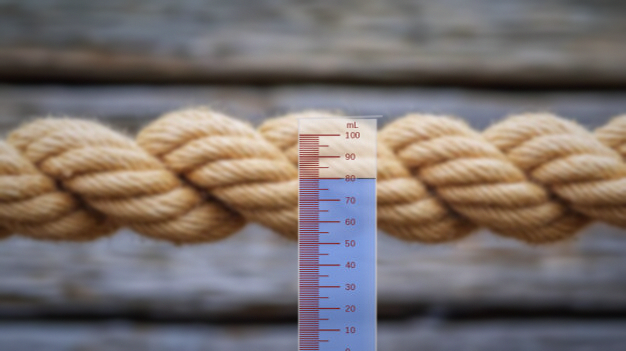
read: 80 mL
